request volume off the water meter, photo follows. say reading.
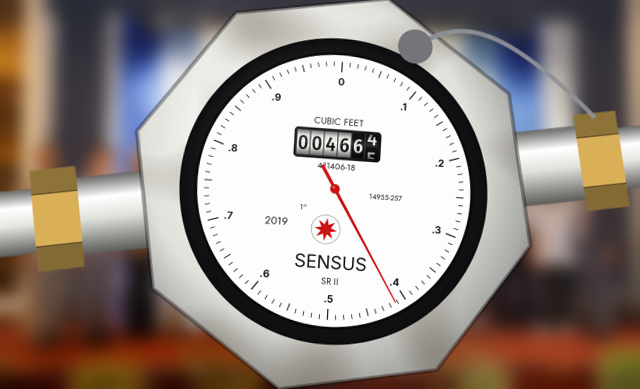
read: 4664.41 ft³
